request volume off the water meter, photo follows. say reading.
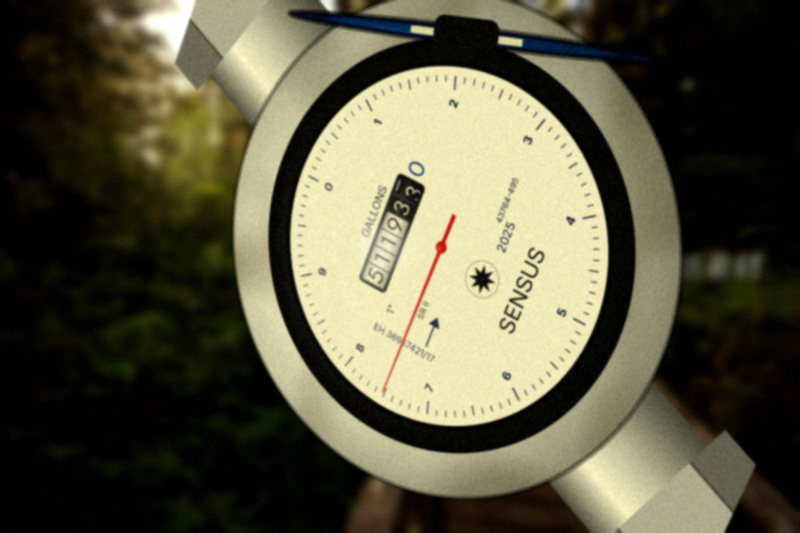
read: 5119327.5 gal
